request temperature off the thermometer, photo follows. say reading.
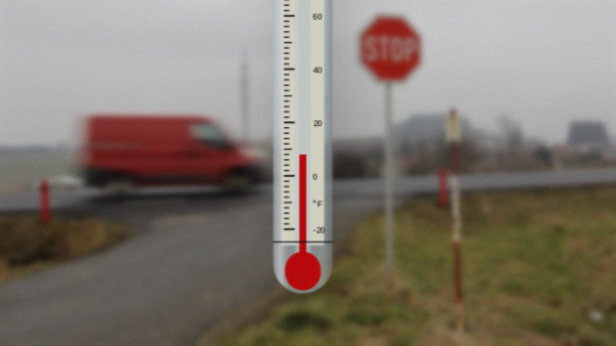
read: 8 °F
